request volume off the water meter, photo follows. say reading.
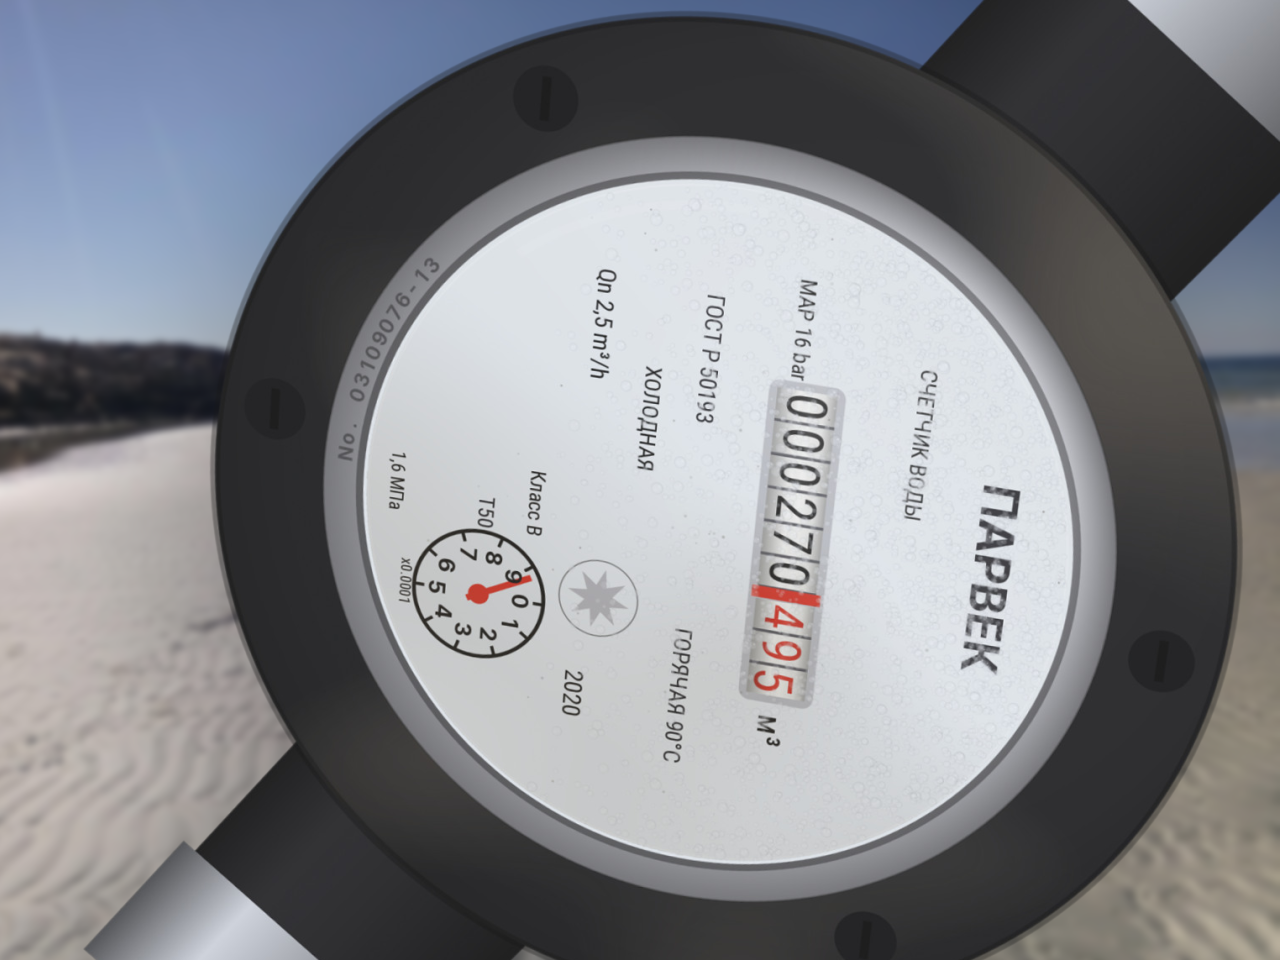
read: 270.4949 m³
